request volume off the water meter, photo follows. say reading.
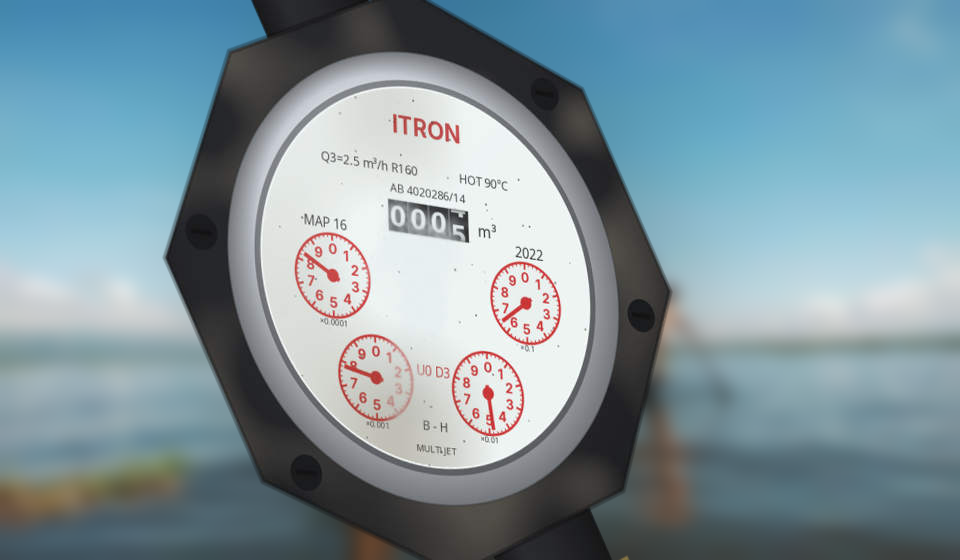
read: 4.6478 m³
